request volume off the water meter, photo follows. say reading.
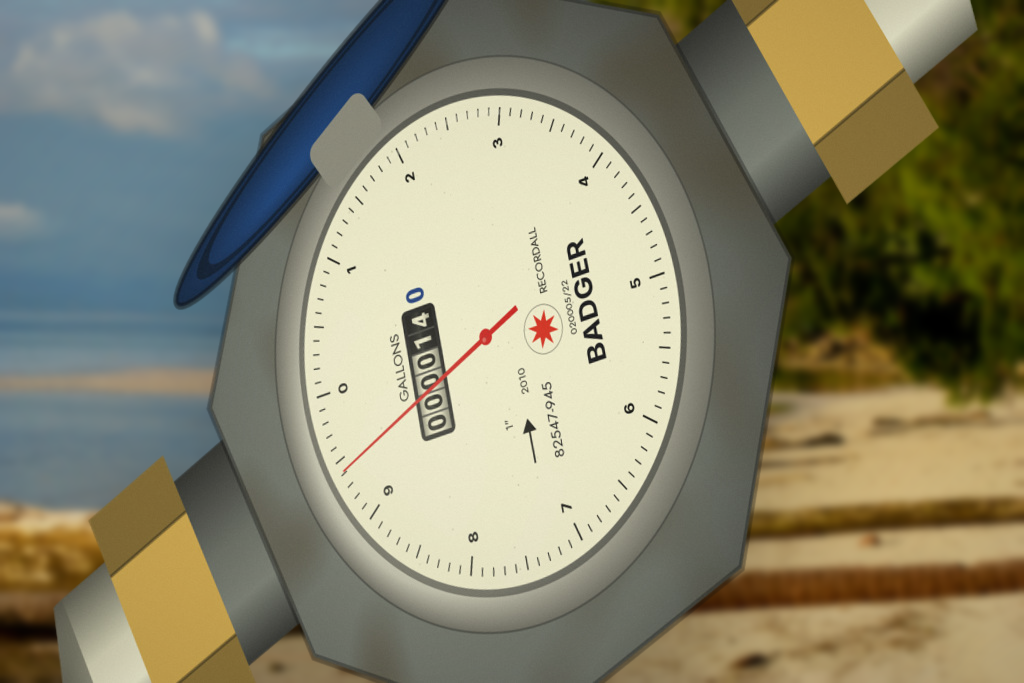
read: 139.4 gal
